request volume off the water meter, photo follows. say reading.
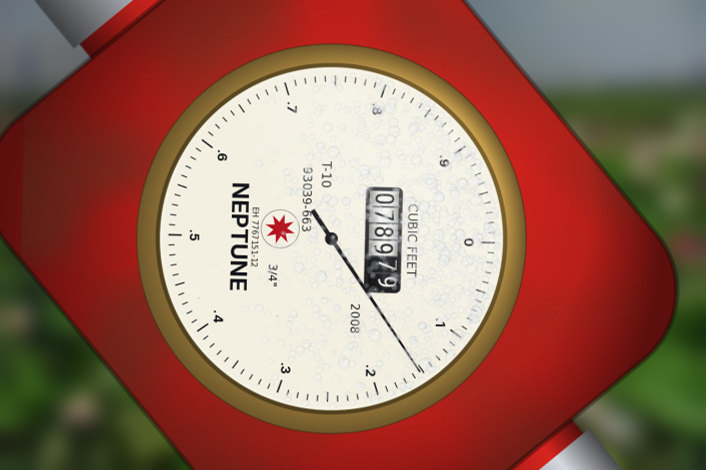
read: 78979.15 ft³
